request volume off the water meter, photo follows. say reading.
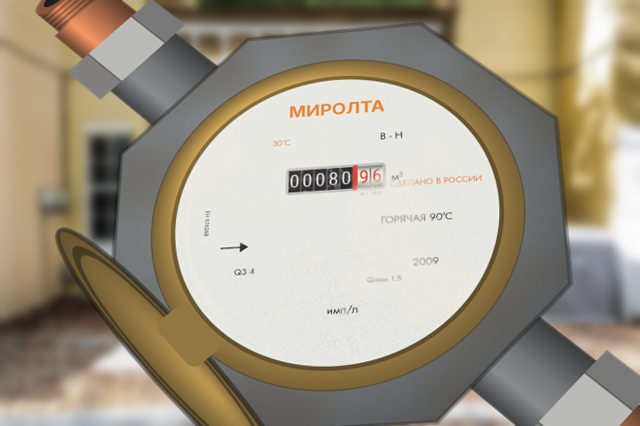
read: 80.96 m³
